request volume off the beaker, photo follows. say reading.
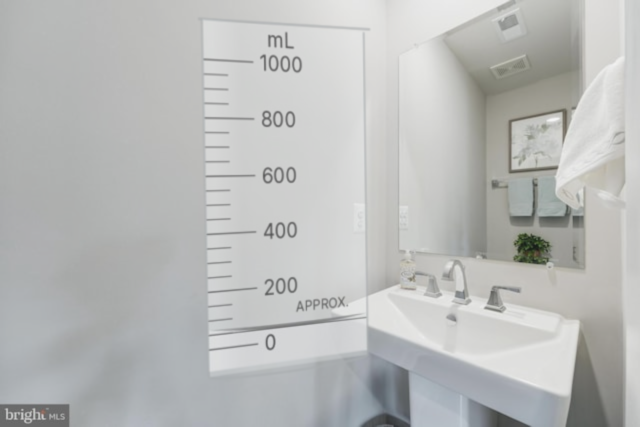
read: 50 mL
